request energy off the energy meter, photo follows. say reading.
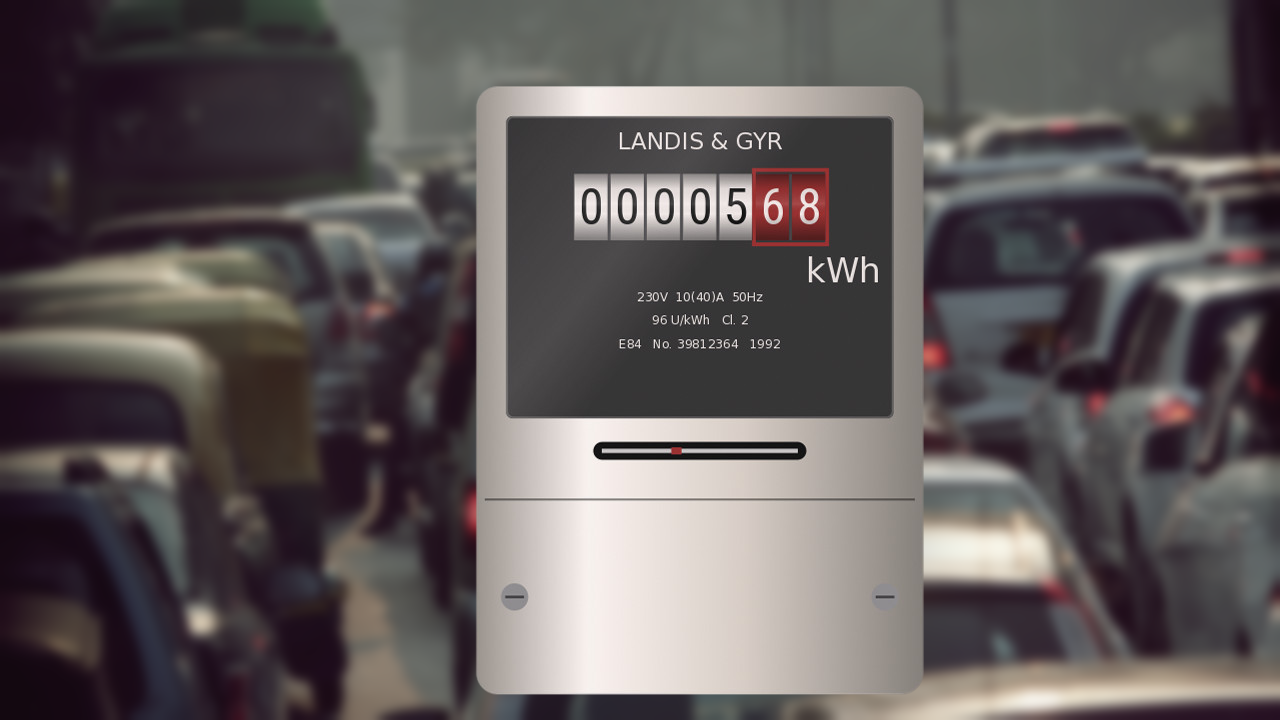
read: 5.68 kWh
